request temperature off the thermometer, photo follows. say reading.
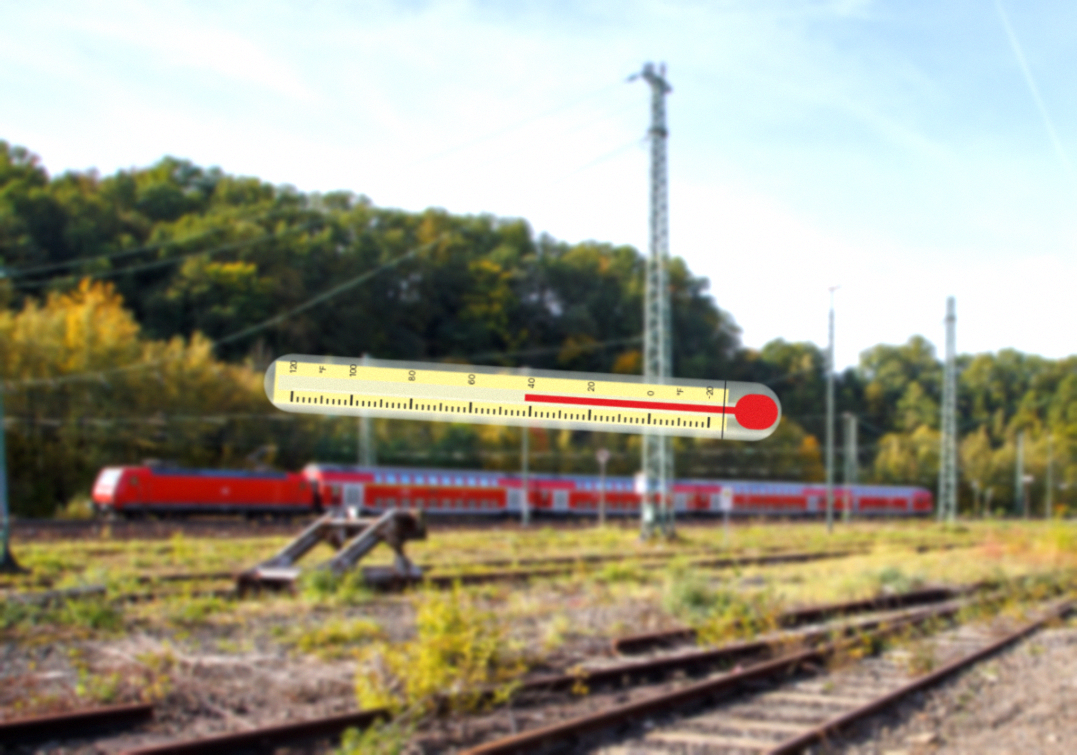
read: 42 °F
